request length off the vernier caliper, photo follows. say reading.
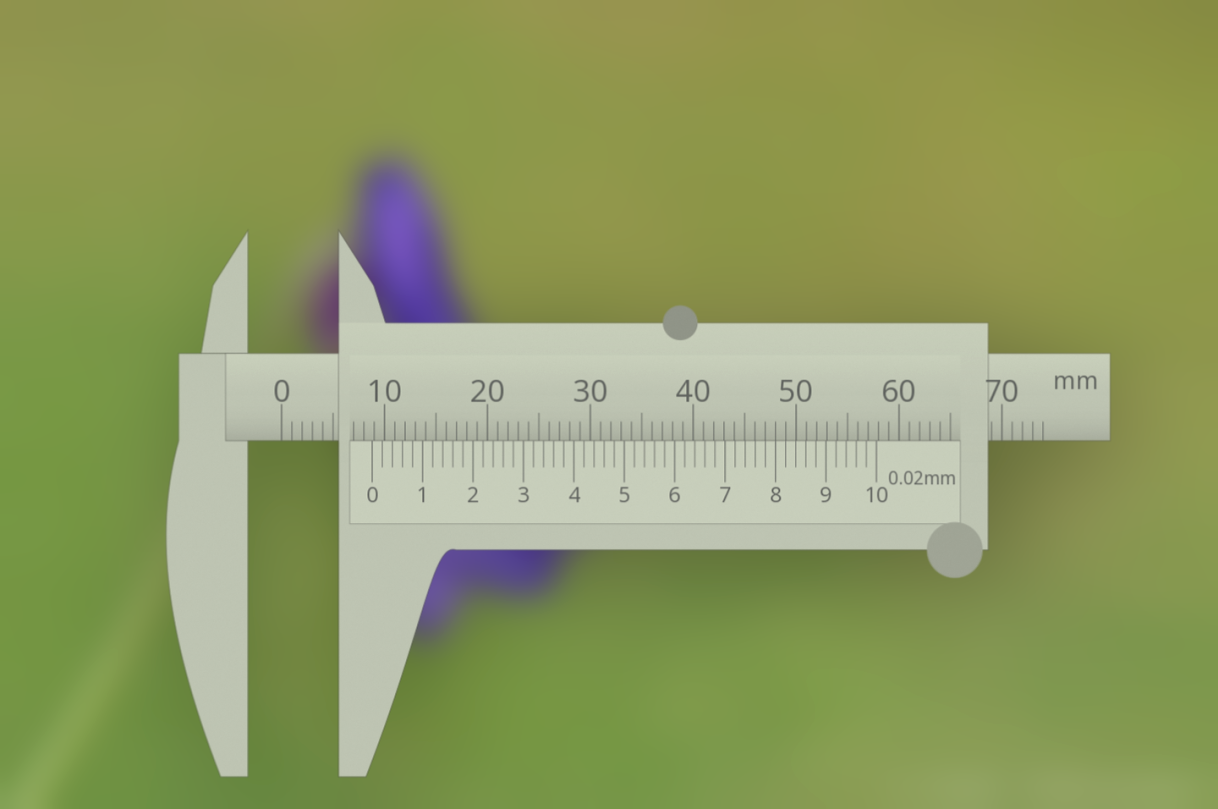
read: 8.8 mm
